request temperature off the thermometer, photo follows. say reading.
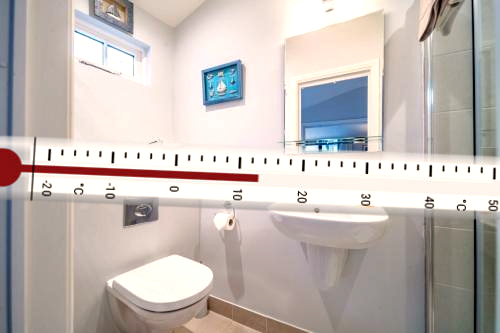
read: 13 °C
